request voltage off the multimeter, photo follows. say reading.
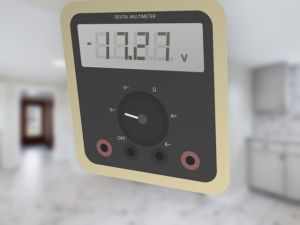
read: -17.27 V
